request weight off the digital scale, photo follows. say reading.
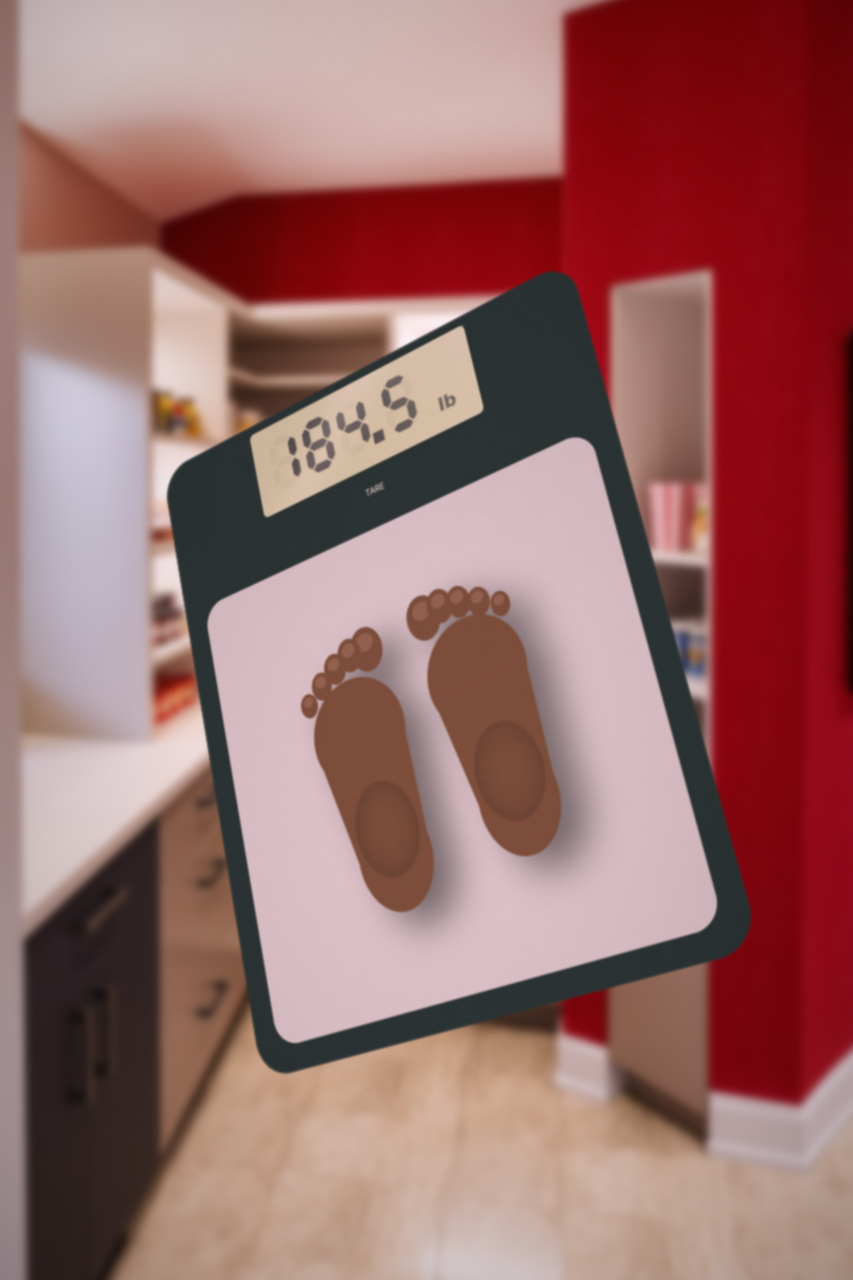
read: 184.5 lb
